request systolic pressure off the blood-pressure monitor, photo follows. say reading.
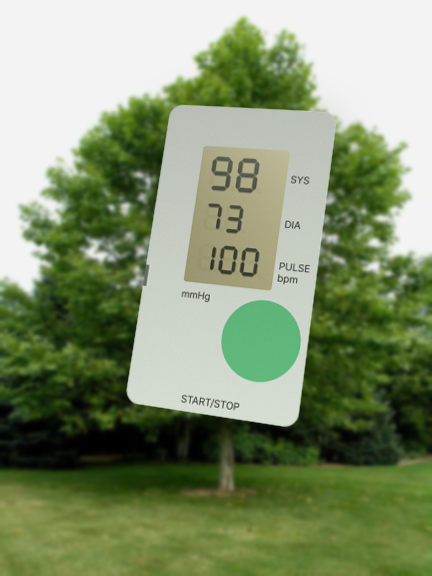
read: 98 mmHg
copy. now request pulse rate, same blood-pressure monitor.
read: 100 bpm
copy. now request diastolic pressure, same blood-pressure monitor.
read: 73 mmHg
